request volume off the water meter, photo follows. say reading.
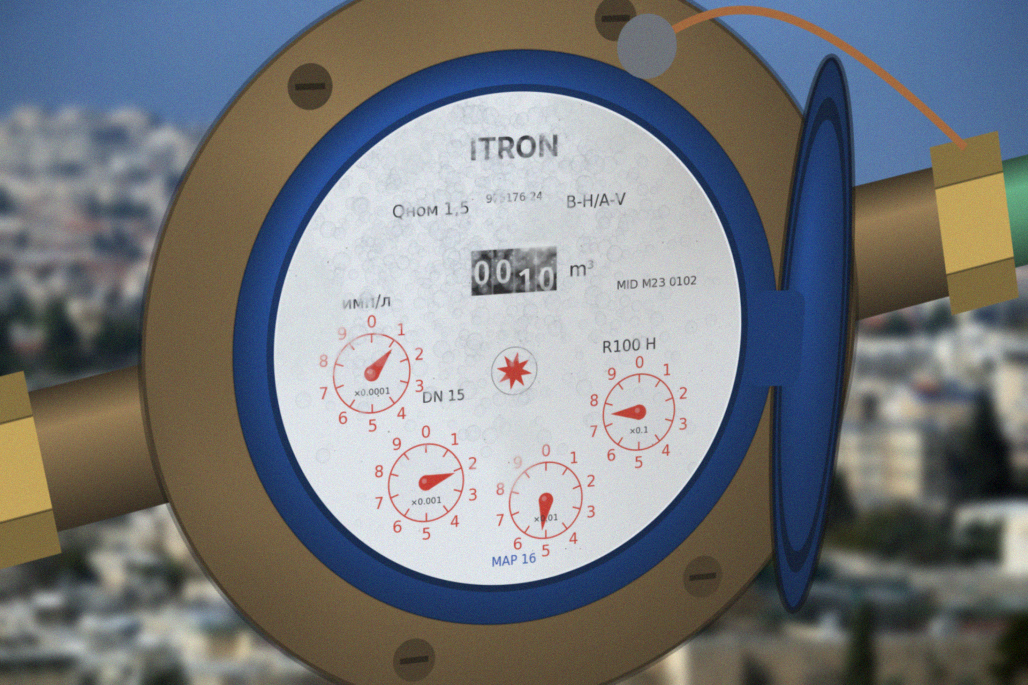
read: 9.7521 m³
